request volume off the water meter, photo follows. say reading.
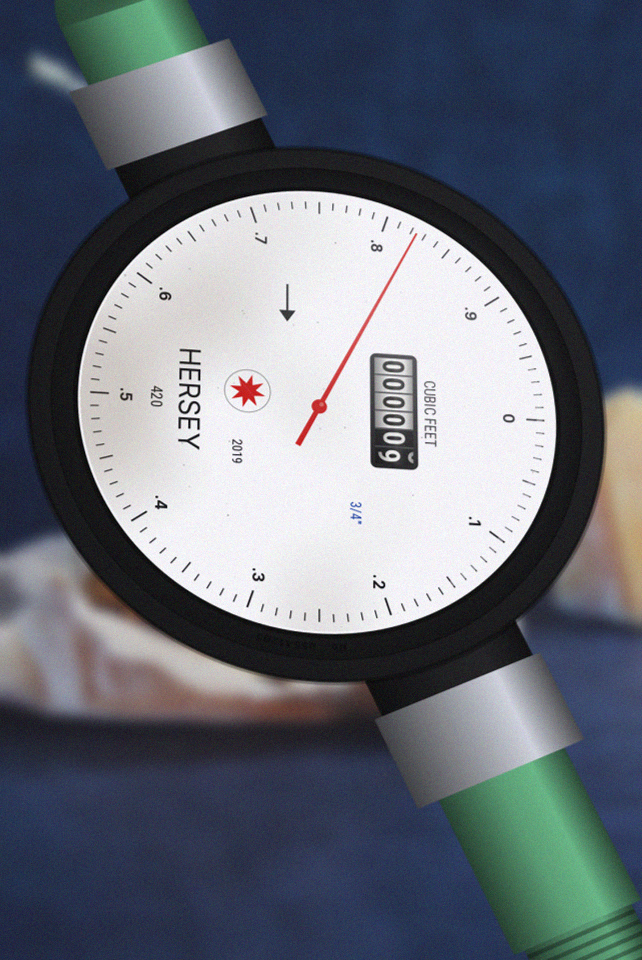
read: 8.82 ft³
